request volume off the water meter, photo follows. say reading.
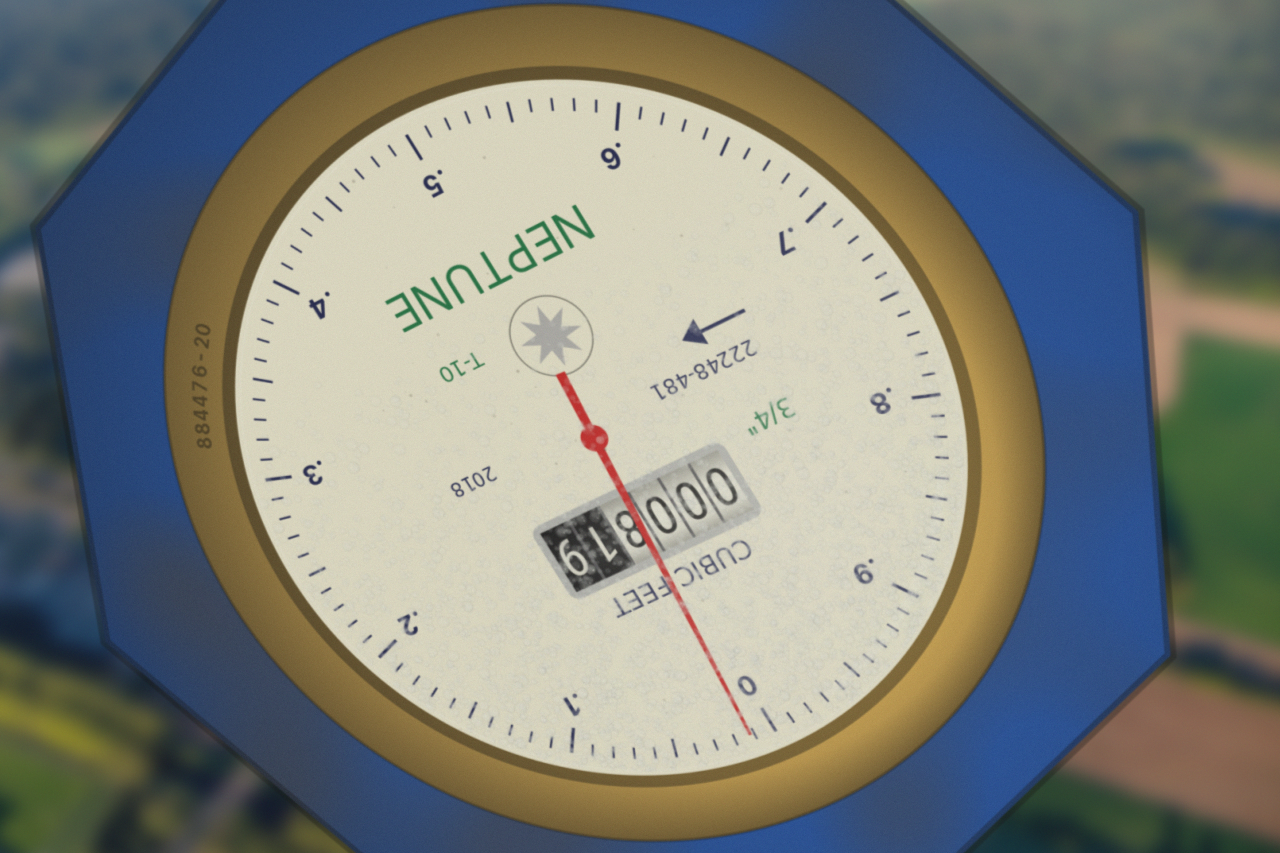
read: 819.01 ft³
